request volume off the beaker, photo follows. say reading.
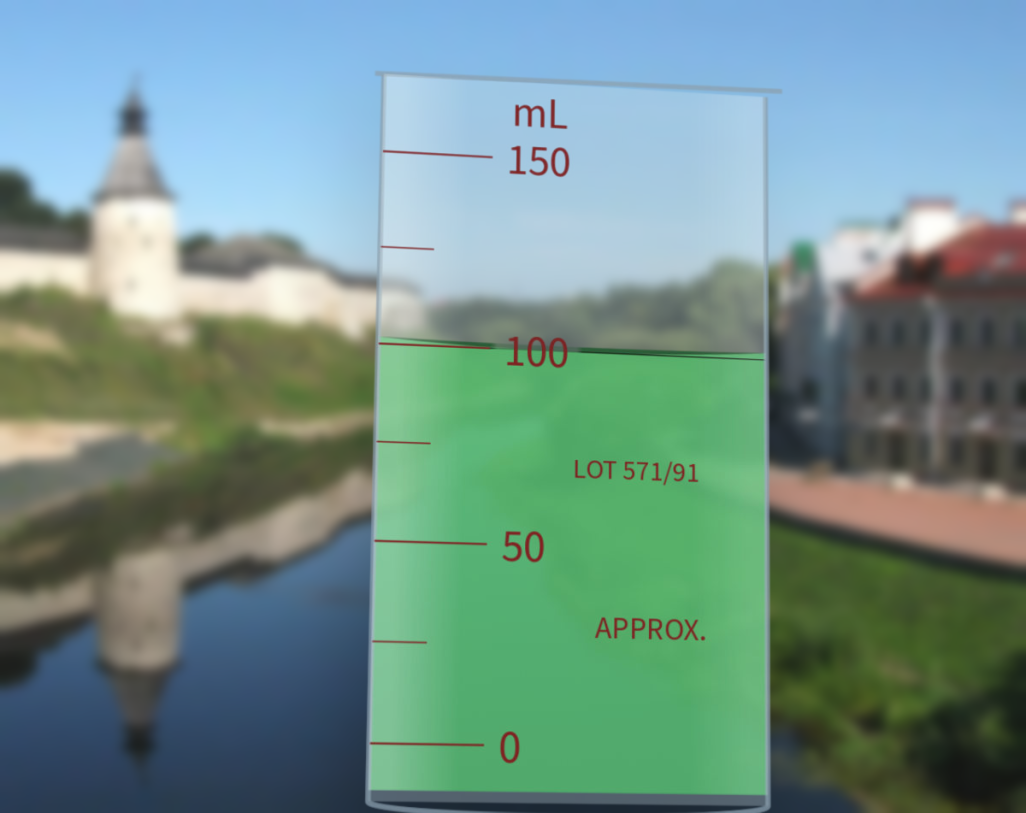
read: 100 mL
